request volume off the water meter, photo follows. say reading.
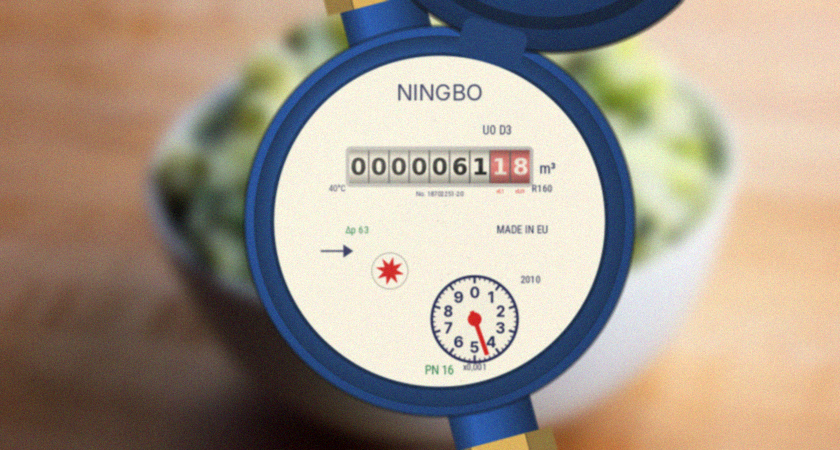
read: 61.184 m³
